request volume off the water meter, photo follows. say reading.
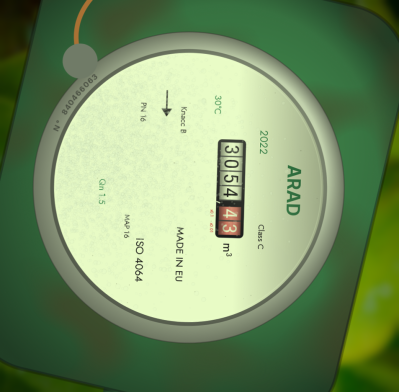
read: 3054.43 m³
